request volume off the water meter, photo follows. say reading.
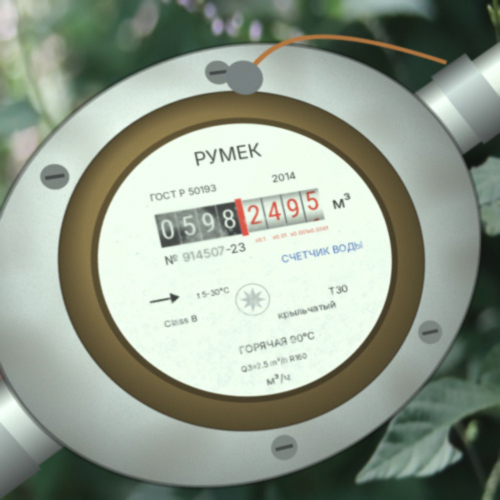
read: 598.2495 m³
